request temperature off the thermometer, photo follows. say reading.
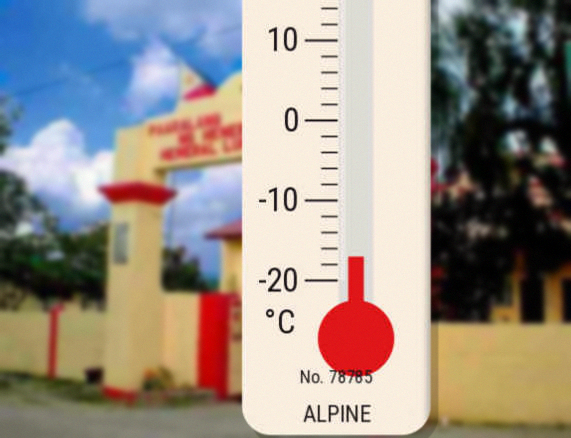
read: -17 °C
